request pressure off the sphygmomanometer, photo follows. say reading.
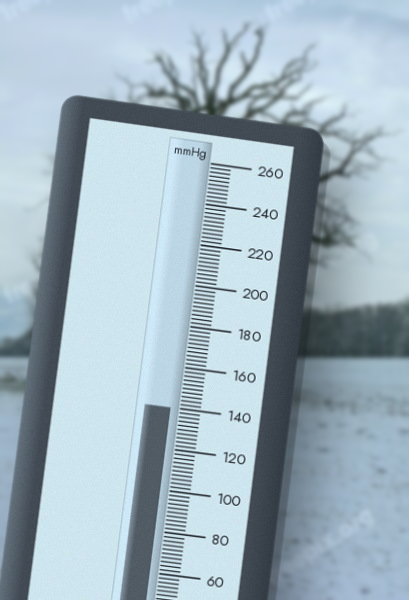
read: 140 mmHg
